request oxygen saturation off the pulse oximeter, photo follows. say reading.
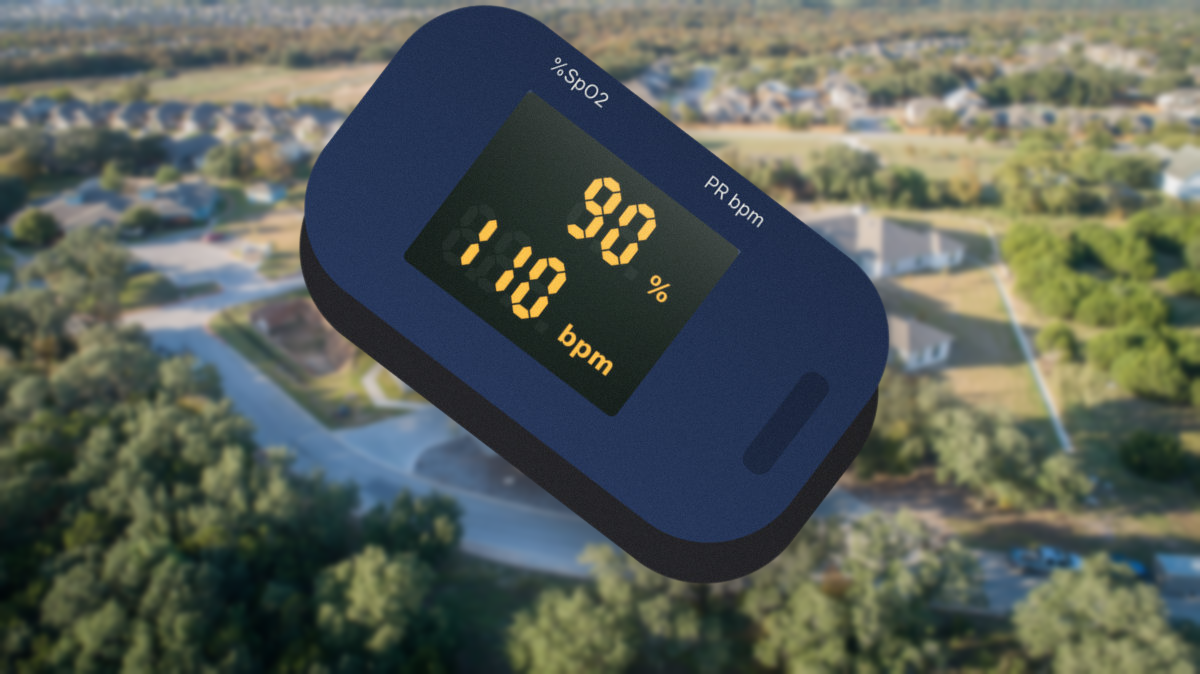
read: 90 %
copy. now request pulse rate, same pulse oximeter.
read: 110 bpm
